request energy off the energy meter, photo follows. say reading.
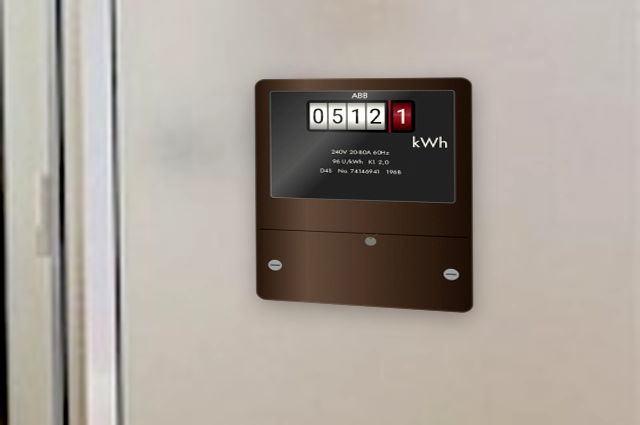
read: 512.1 kWh
